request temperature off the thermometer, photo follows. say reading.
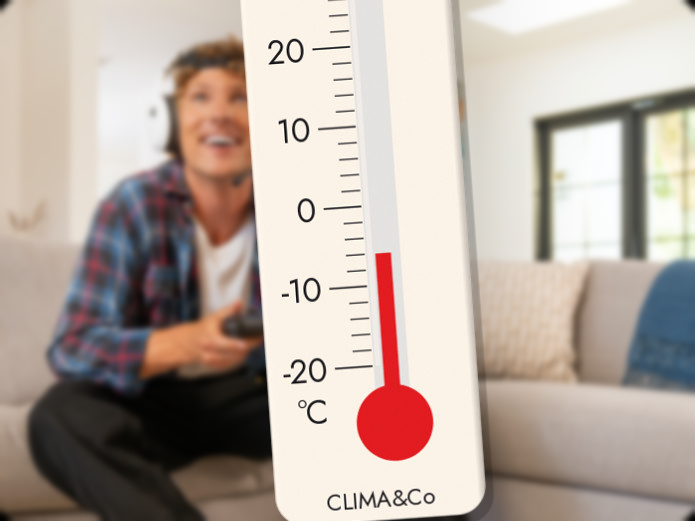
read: -6 °C
